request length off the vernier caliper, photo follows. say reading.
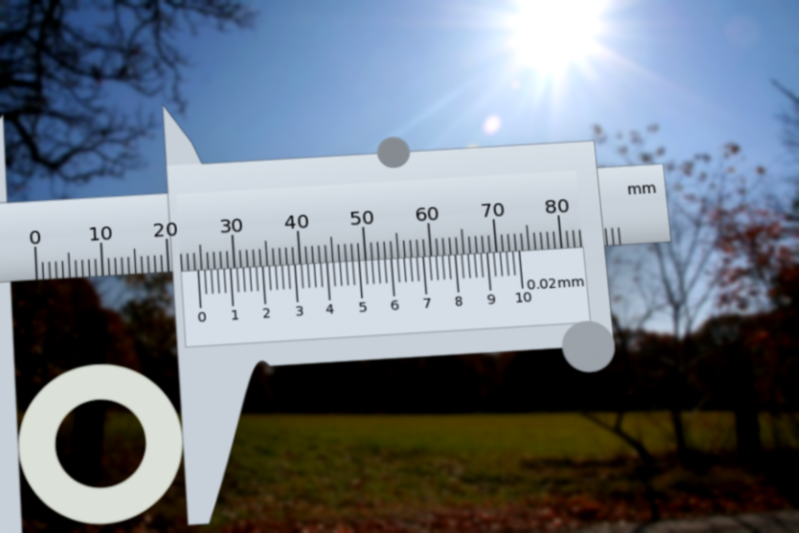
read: 24.5 mm
